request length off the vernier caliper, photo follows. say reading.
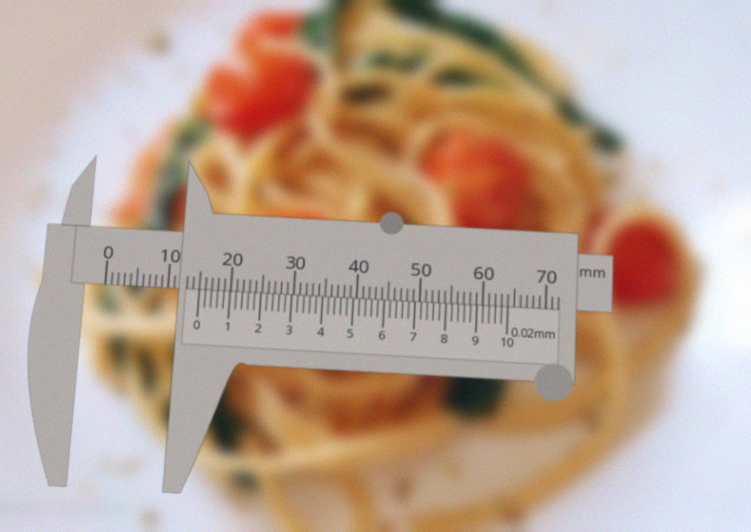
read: 15.0 mm
